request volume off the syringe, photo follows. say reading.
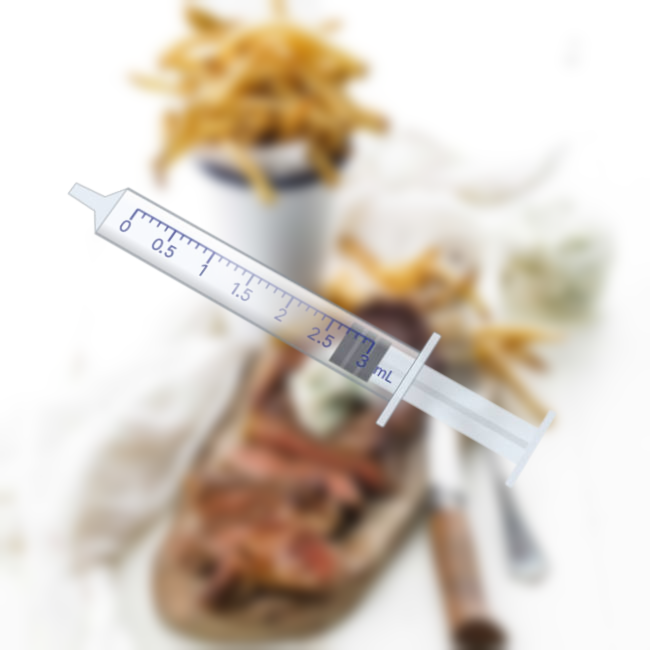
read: 2.7 mL
